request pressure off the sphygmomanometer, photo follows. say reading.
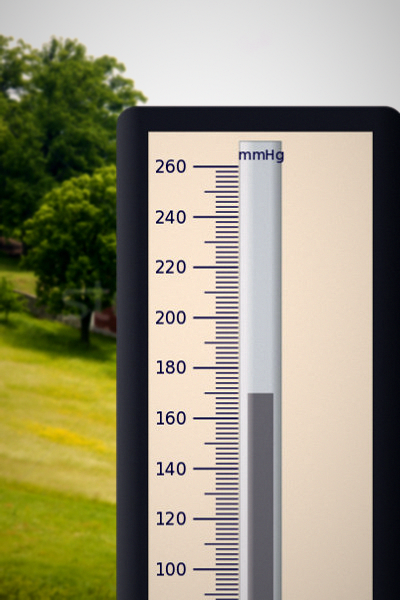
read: 170 mmHg
